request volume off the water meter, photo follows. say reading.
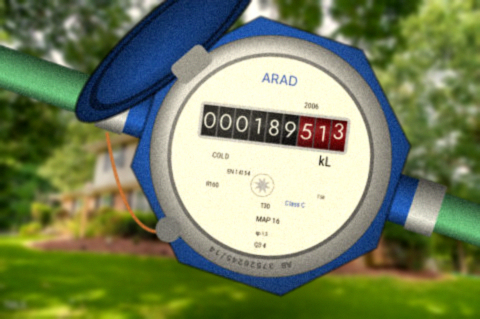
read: 189.513 kL
